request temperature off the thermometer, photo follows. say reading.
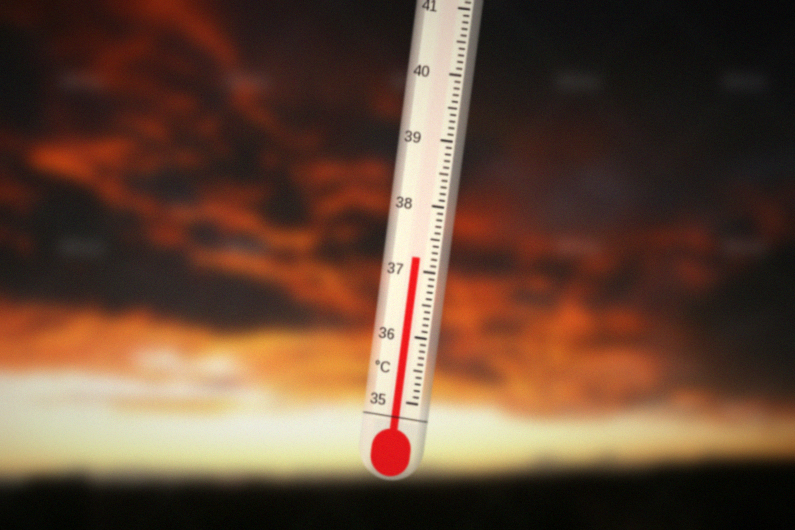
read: 37.2 °C
